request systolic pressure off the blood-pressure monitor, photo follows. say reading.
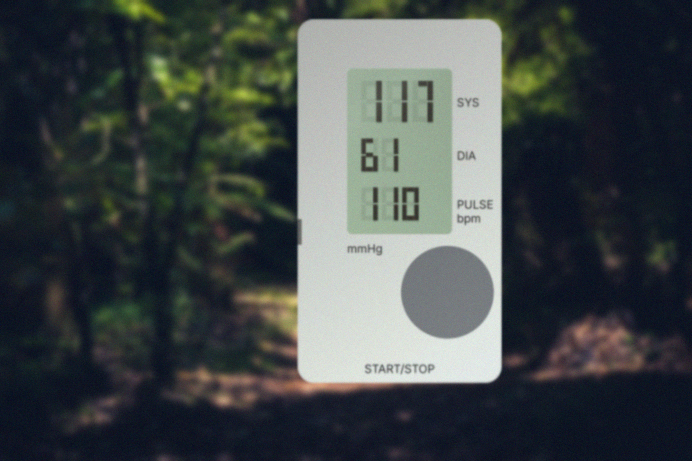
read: 117 mmHg
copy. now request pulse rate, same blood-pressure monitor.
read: 110 bpm
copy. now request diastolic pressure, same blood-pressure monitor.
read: 61 mmHg
